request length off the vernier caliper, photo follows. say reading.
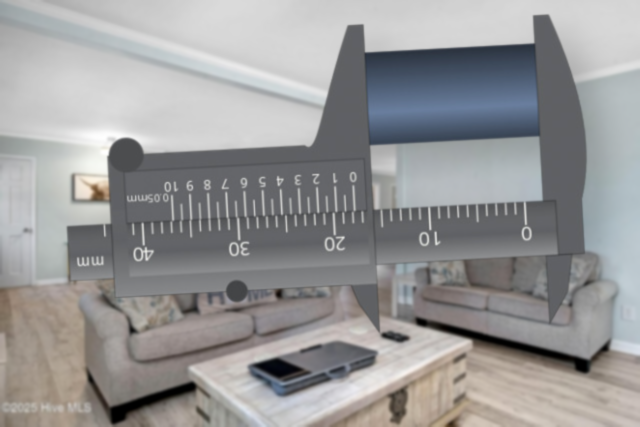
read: 17.8 mm
